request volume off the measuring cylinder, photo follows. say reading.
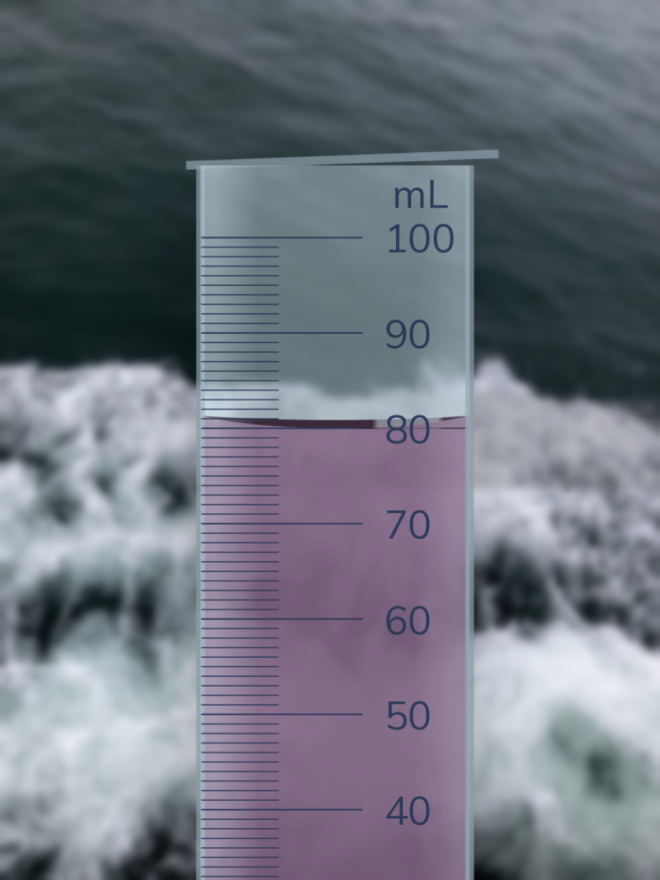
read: 80 mL
